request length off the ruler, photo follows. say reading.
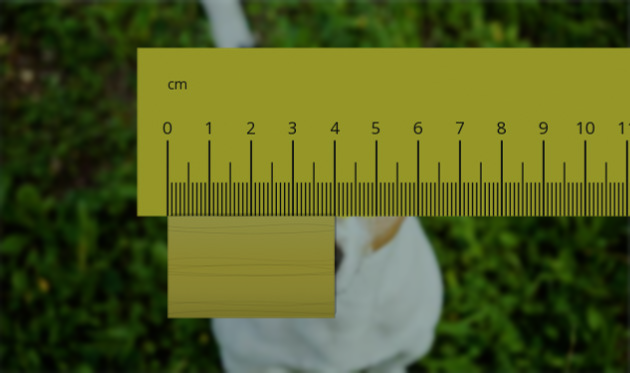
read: 4 cm
